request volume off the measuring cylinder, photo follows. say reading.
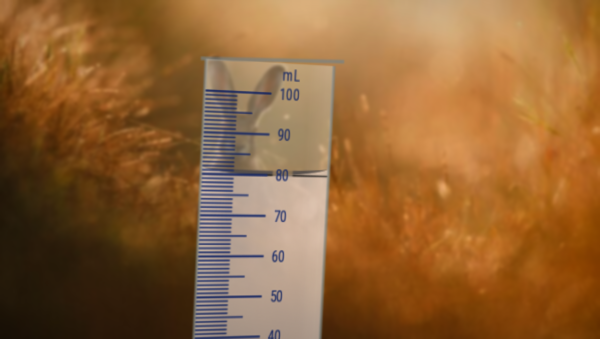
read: 80 mL
